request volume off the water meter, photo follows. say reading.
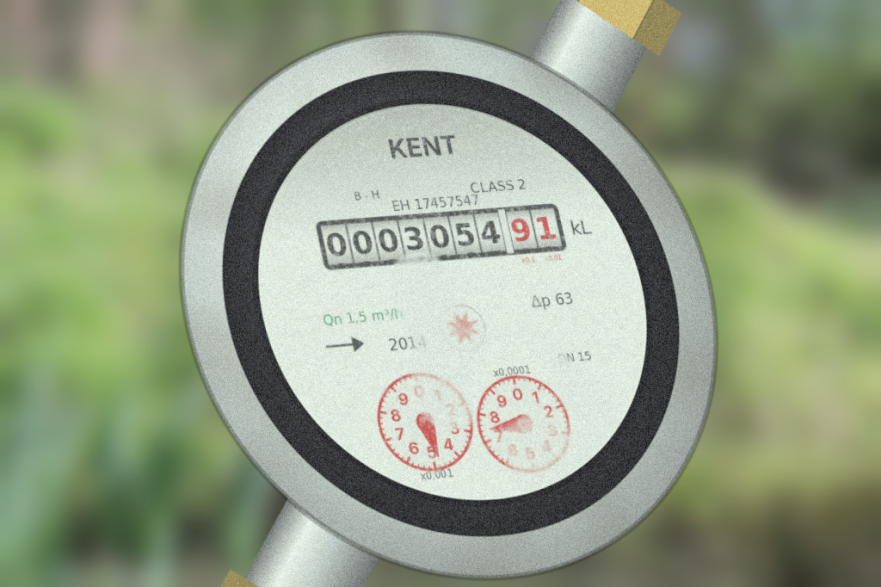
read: 3054.9147 kL
